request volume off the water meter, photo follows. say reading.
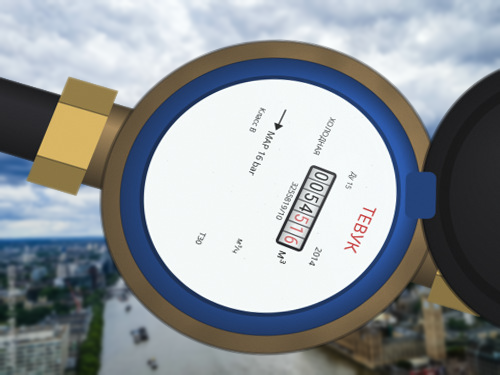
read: 54.516 m³
